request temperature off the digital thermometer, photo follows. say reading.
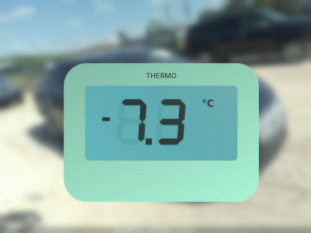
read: -7.3 °C
